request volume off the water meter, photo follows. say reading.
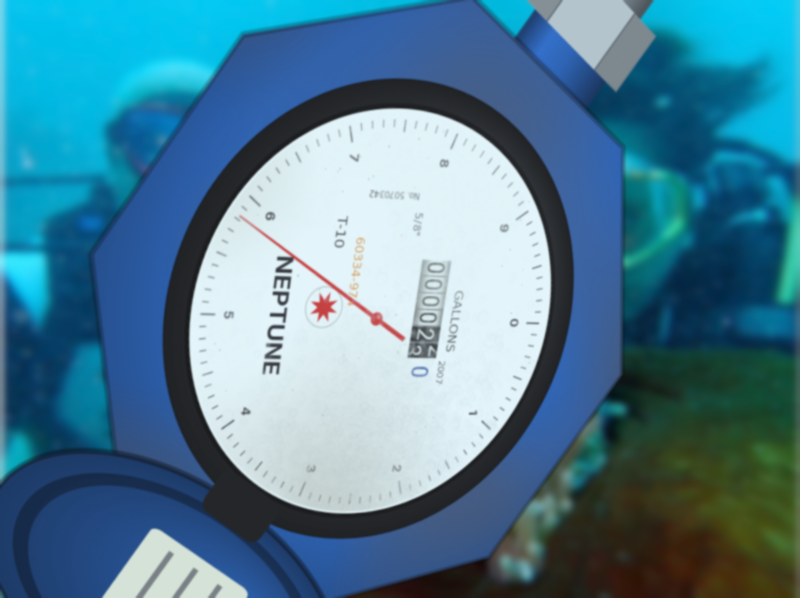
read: 225.8 gal
